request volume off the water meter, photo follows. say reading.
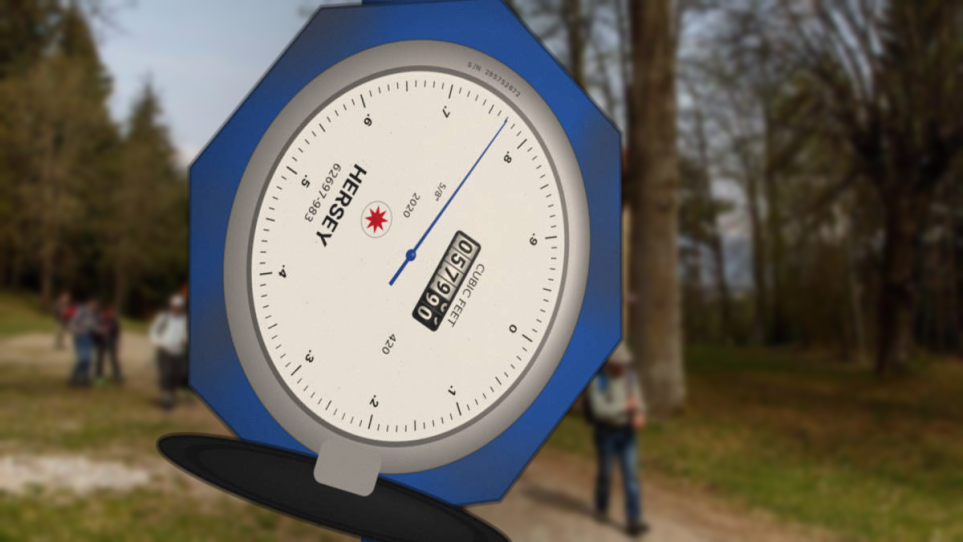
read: 57989.77 ft³
